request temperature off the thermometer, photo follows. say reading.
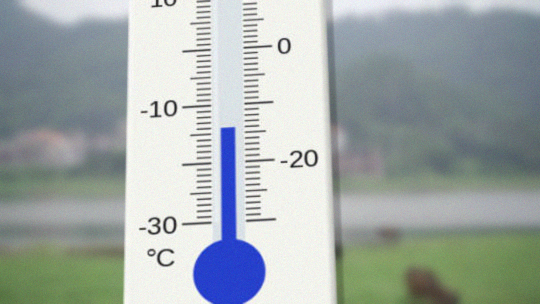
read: -14 °C
